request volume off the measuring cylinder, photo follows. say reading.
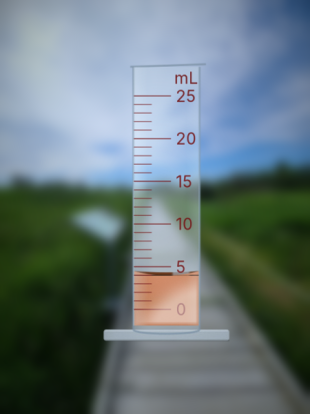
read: 4 mL
